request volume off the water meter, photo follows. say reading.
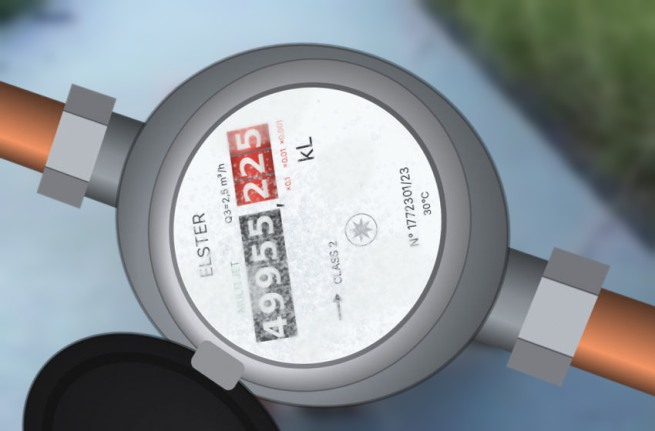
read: 49955.225 kL
